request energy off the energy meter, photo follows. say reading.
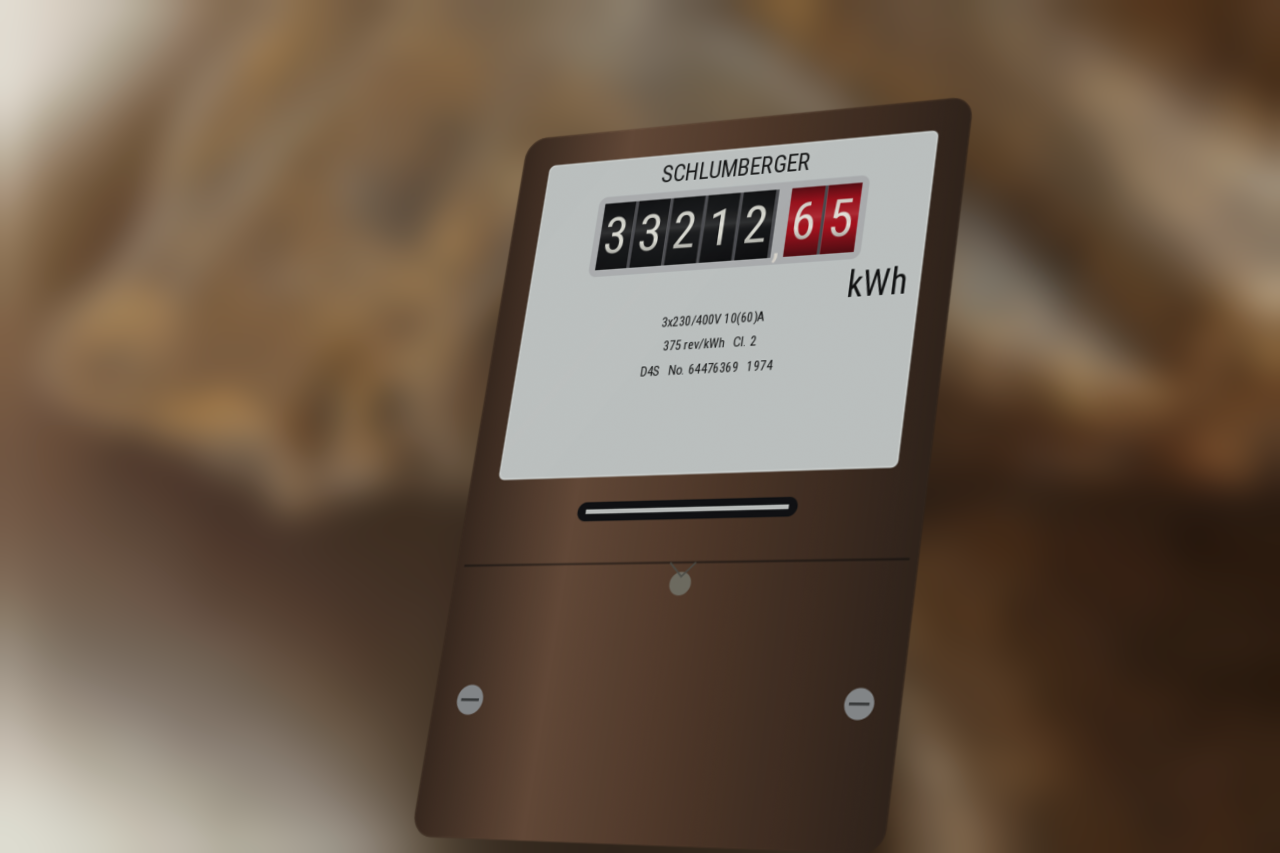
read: 33212.65 kWh
